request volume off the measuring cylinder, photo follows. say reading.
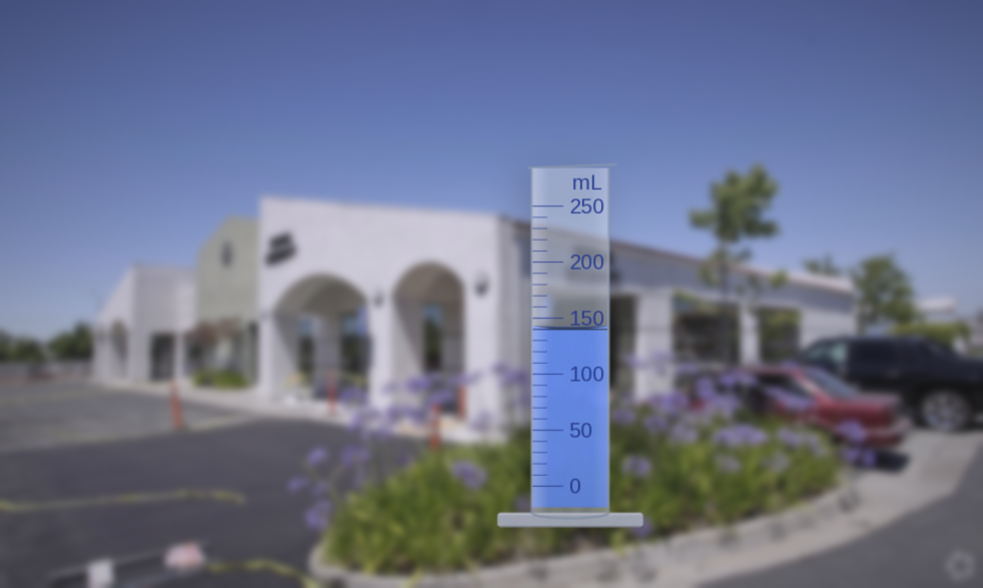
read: 140 mL
